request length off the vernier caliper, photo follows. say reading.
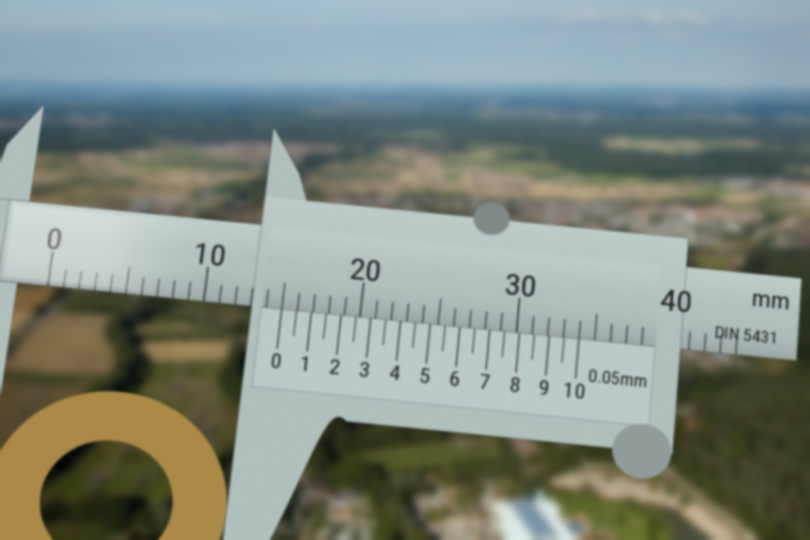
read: 15.0 mm
